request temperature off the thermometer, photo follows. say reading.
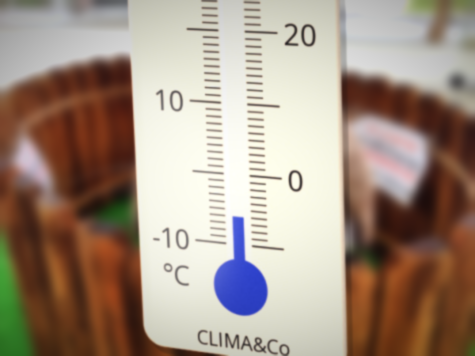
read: -6 °C
